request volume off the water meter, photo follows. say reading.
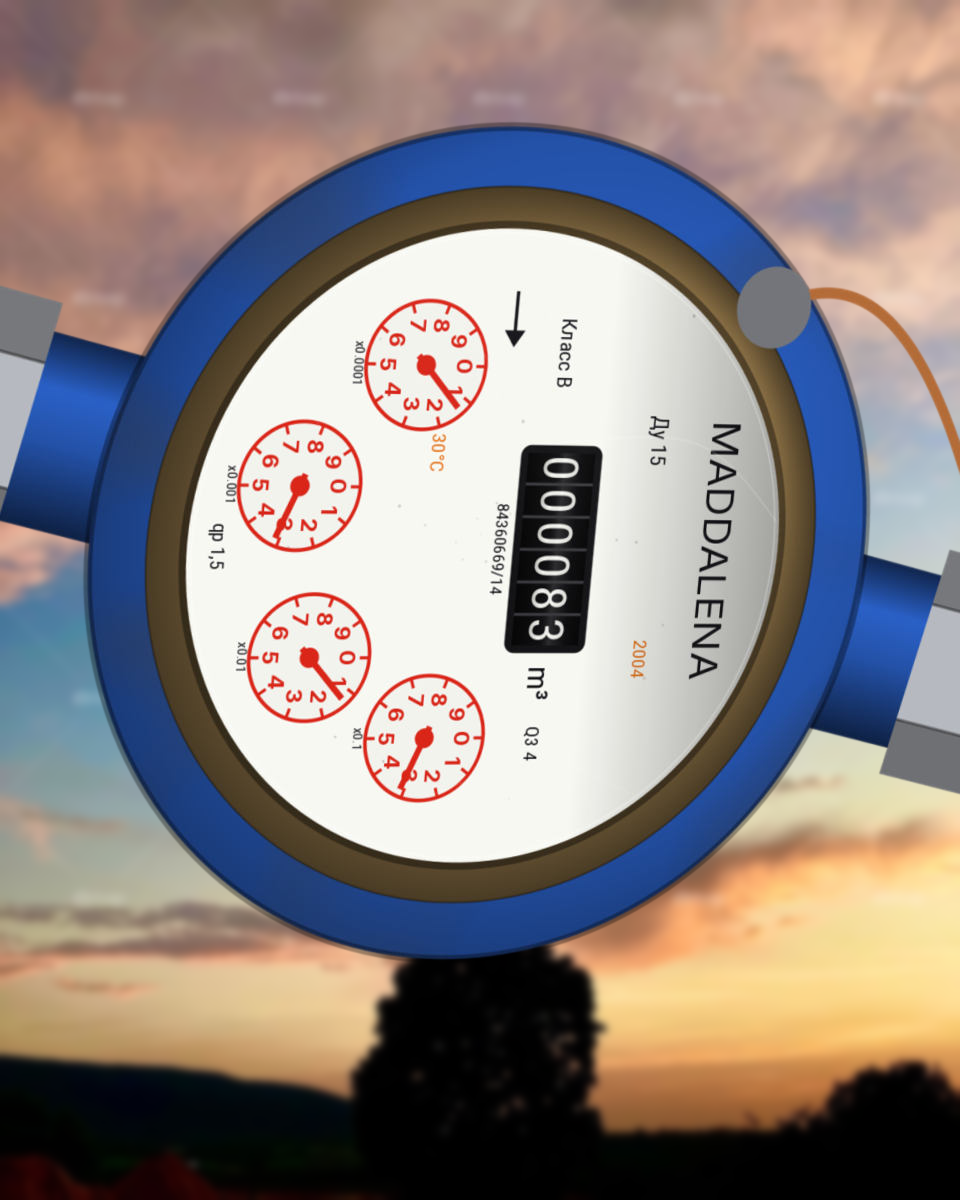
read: 83.3131 m³
